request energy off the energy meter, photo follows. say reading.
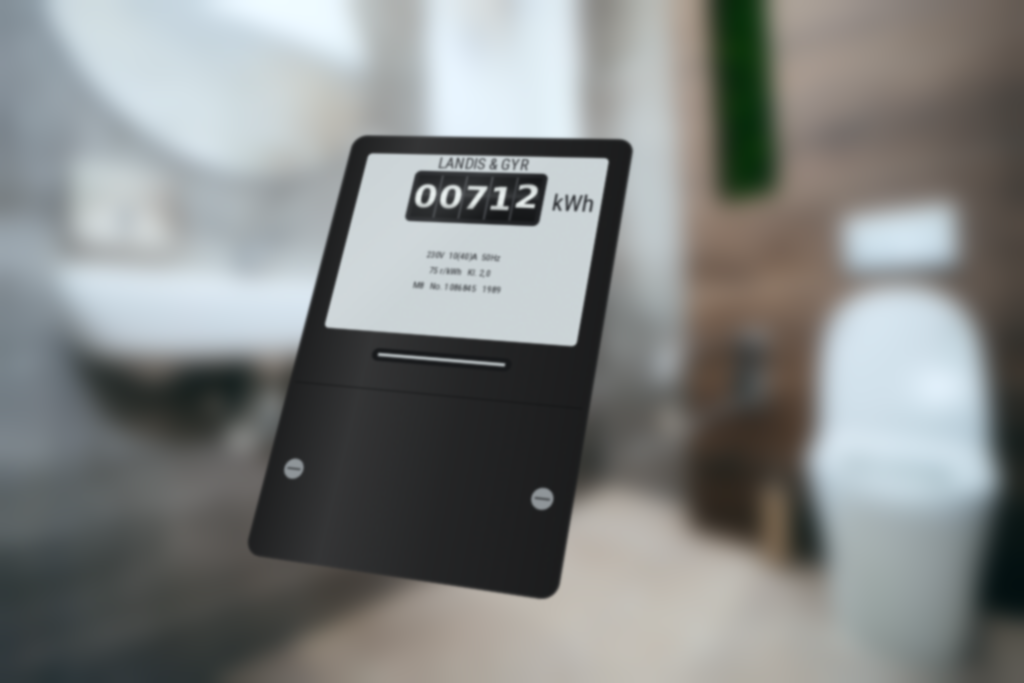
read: 712 kWh
